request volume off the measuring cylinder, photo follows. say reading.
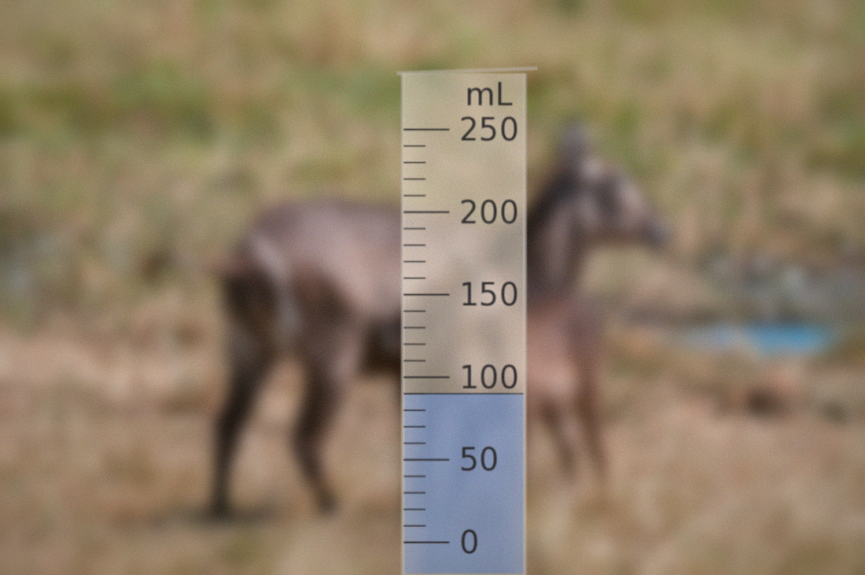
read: 90 mL
